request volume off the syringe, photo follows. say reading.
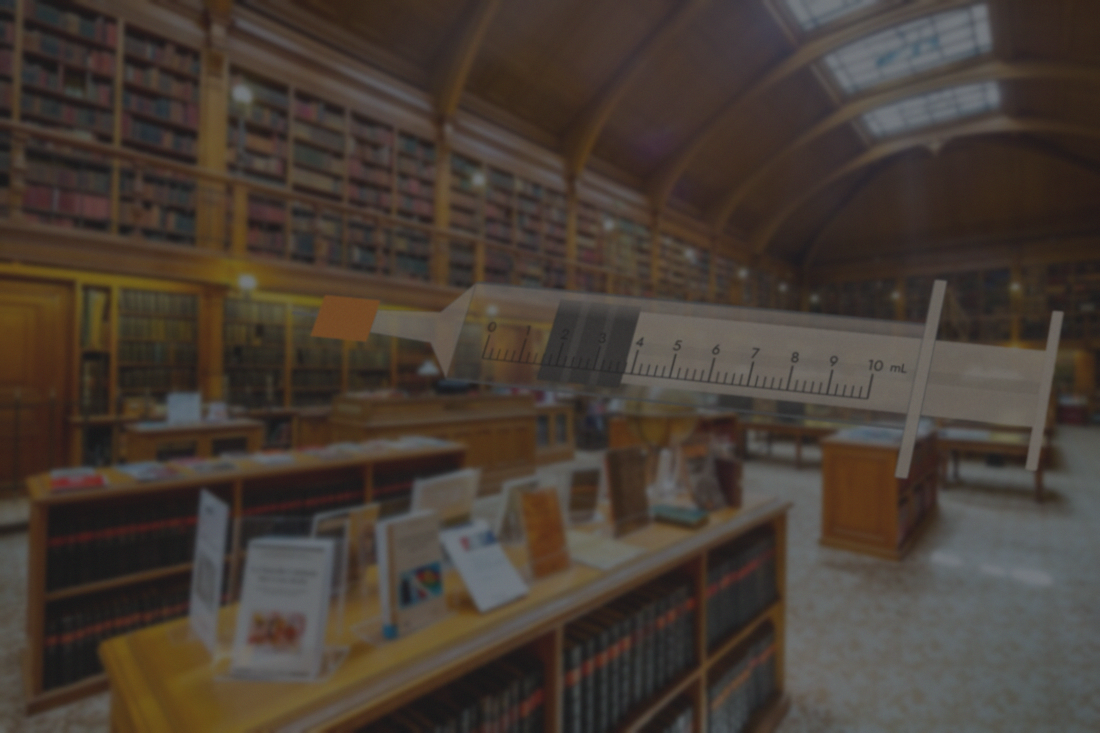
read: 1.6 mL
